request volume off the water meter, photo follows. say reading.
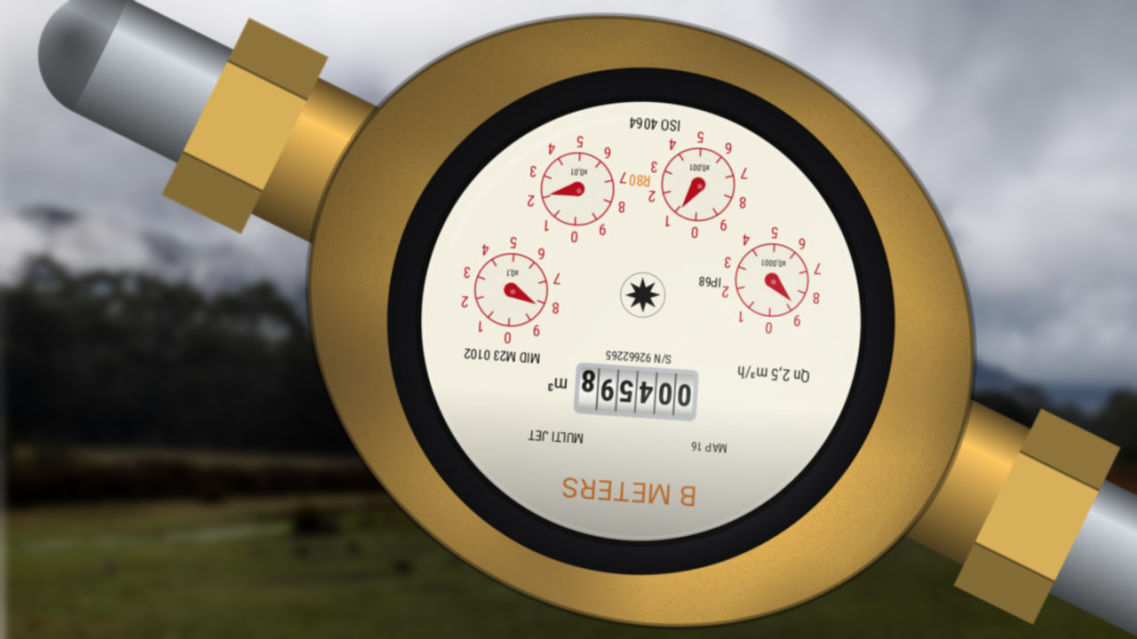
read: 4597.8208 m³
